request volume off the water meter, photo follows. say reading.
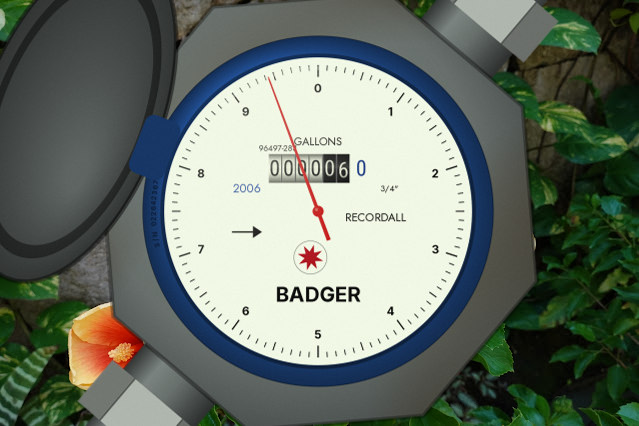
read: 59.4 gal
